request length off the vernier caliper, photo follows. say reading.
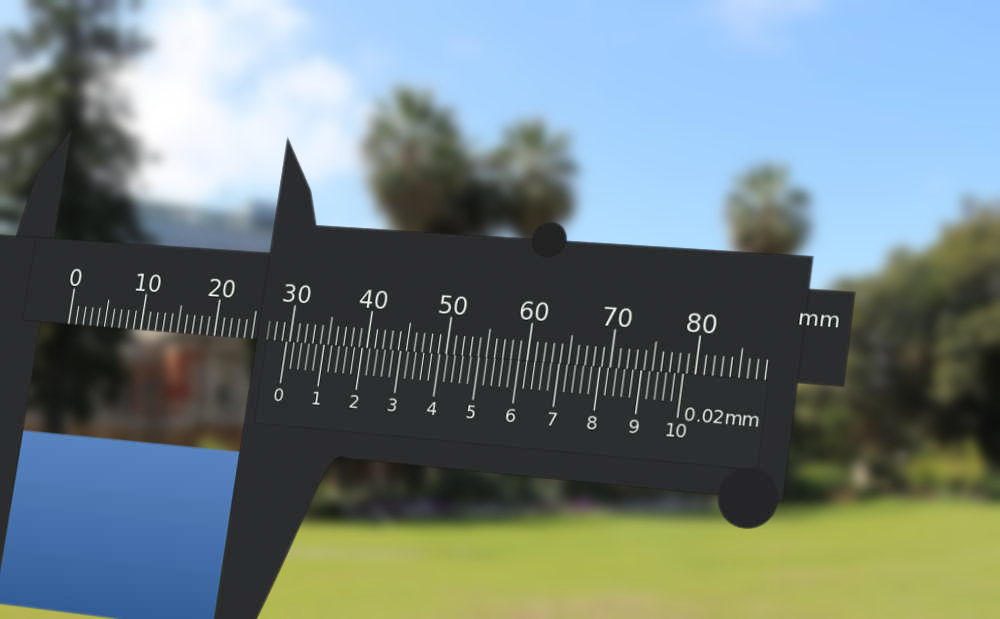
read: 29.6 mm
